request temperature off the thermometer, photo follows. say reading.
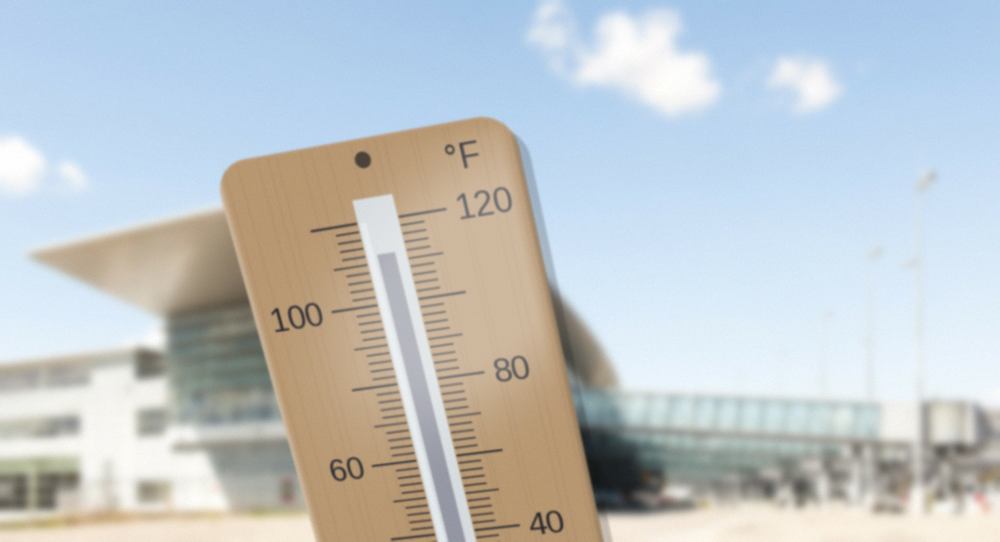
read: 112 °F
